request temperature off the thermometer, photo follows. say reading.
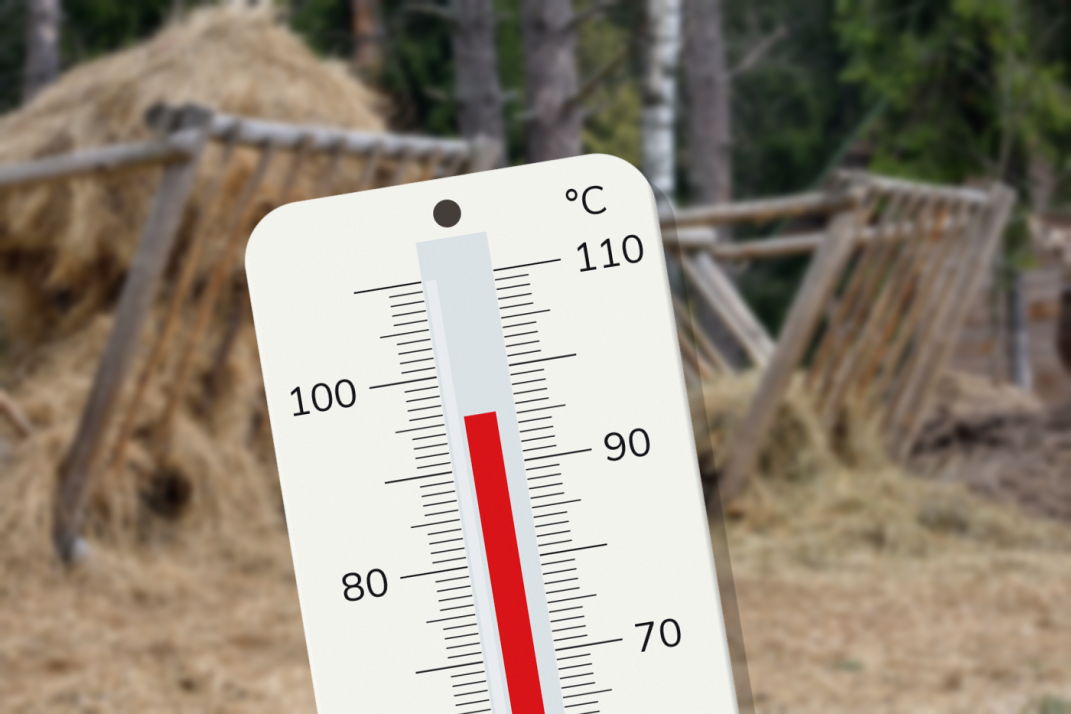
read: 95.5 °C
